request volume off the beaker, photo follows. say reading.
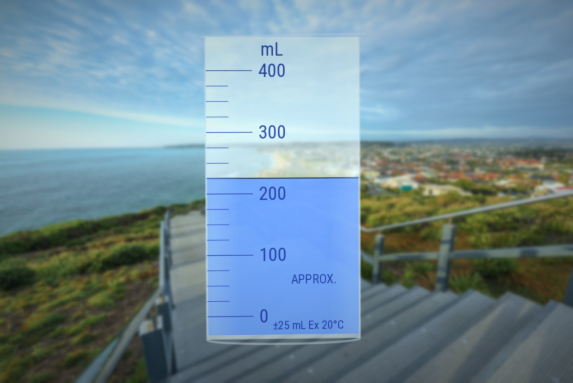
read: 225 mL
